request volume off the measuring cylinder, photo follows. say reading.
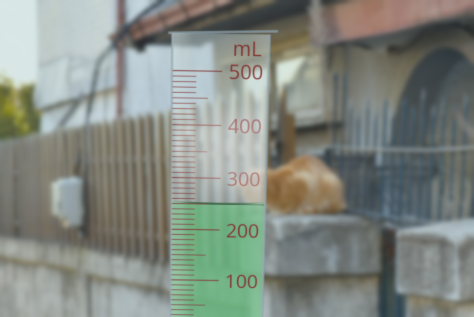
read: 250 mL
